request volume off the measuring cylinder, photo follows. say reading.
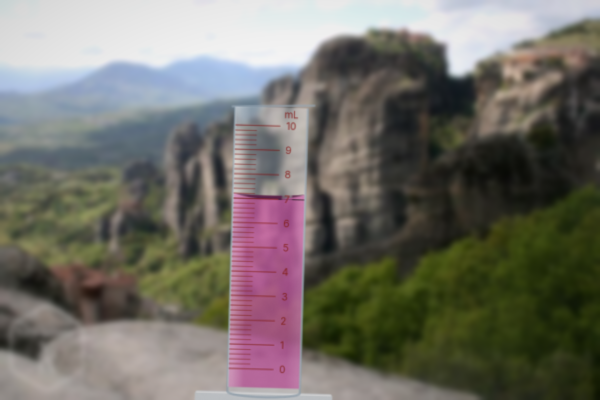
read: 7 mL
